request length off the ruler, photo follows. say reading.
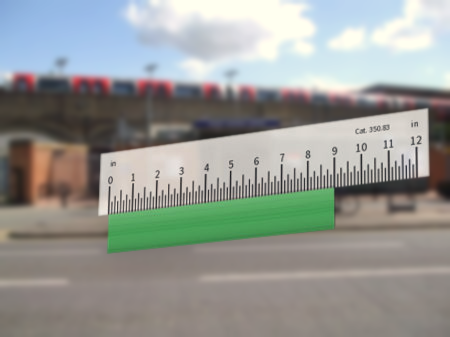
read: 9 in
